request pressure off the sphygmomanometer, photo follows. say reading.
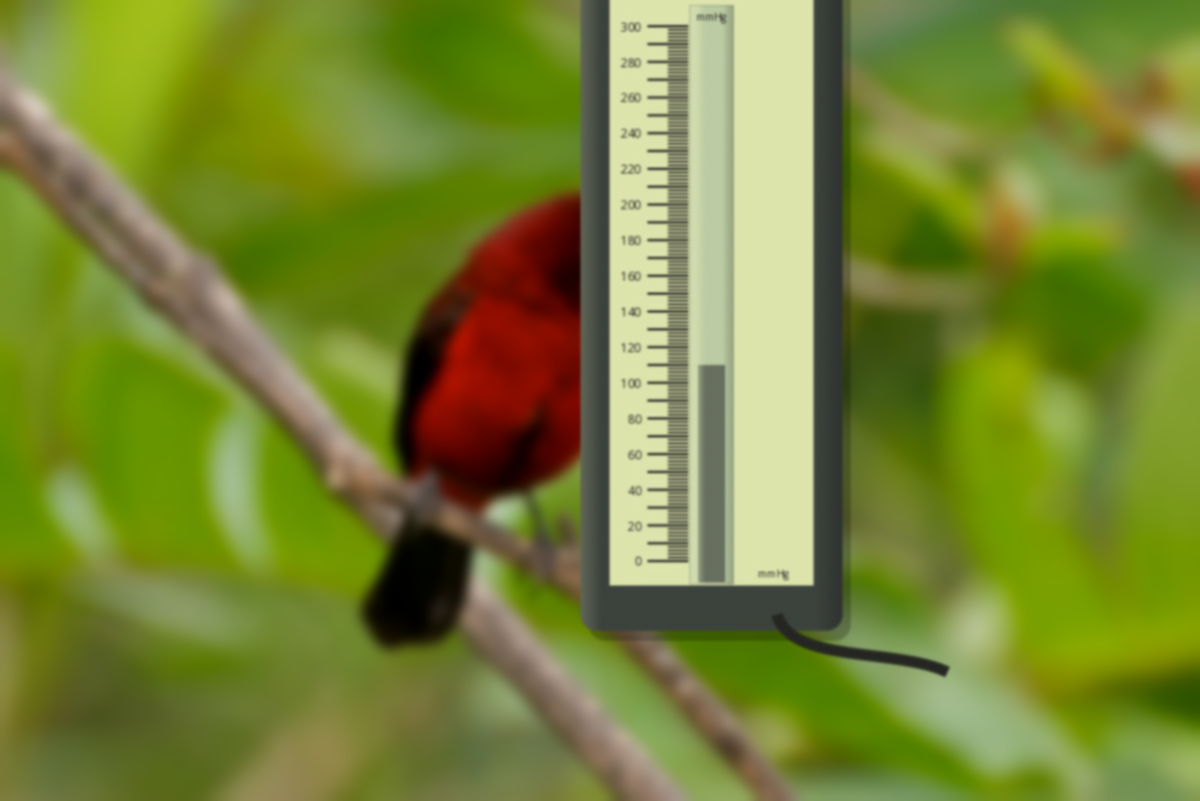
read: 110 mmHg
